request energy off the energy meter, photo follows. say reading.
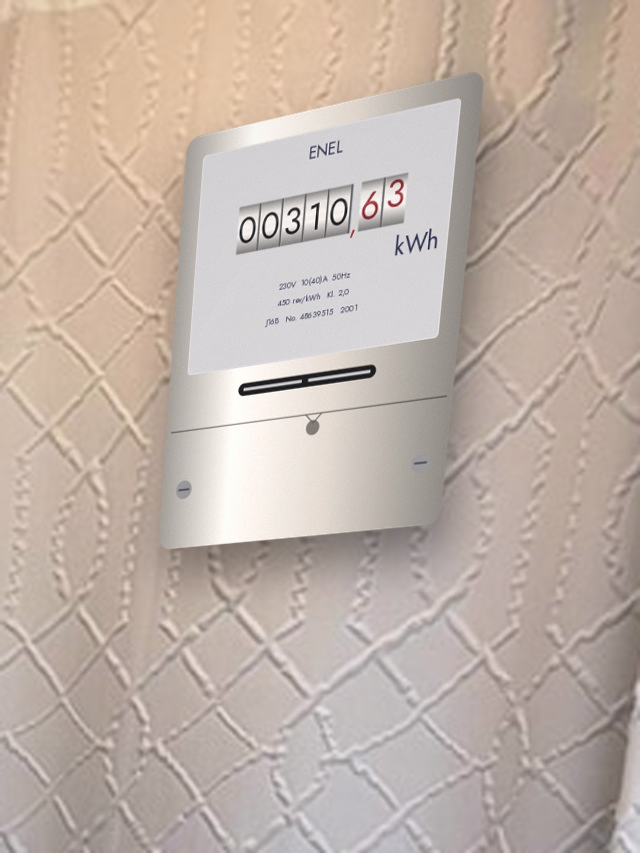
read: 310.63 kWh
